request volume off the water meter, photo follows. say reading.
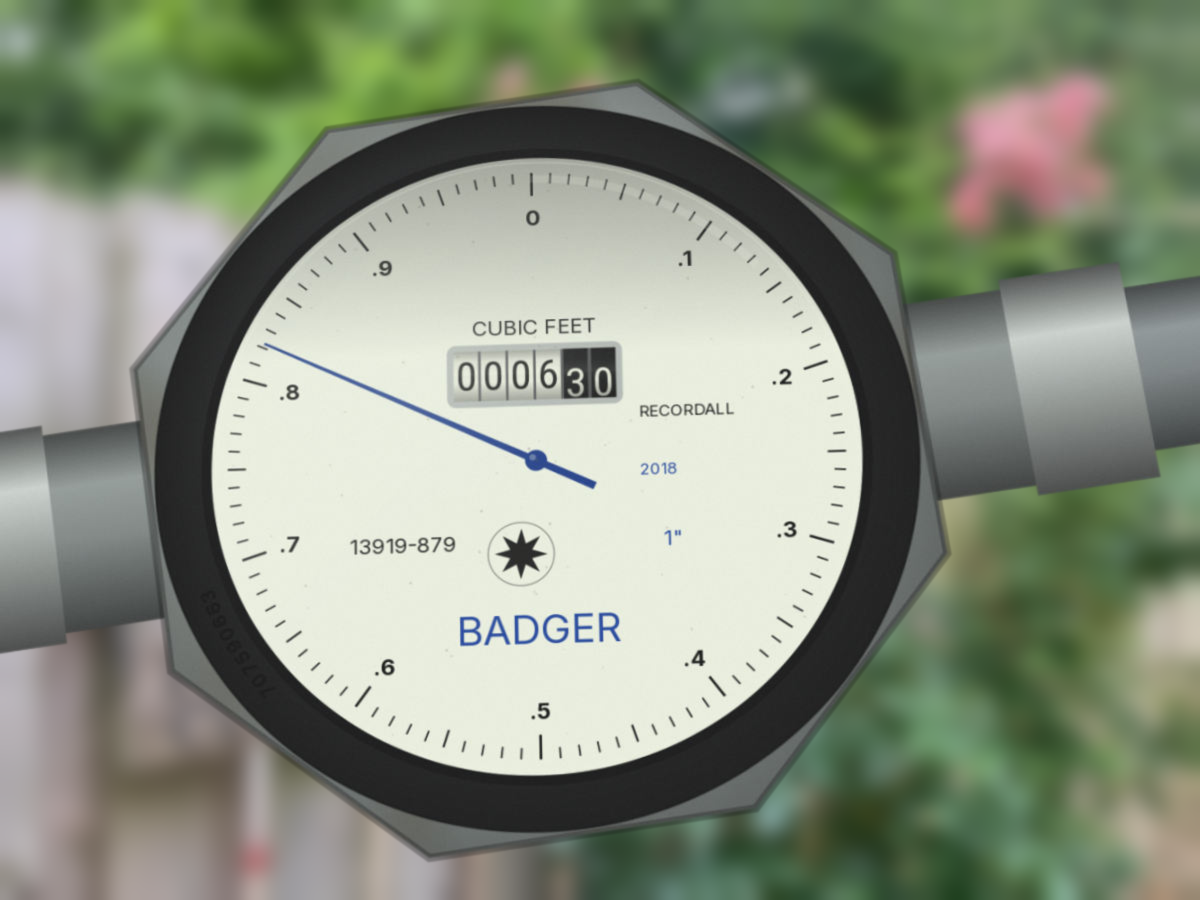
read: 629.82 ft³
